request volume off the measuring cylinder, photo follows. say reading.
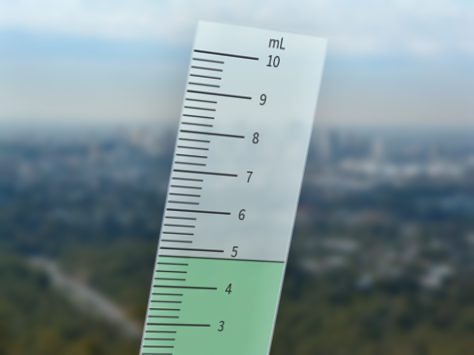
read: 4.8 mL
